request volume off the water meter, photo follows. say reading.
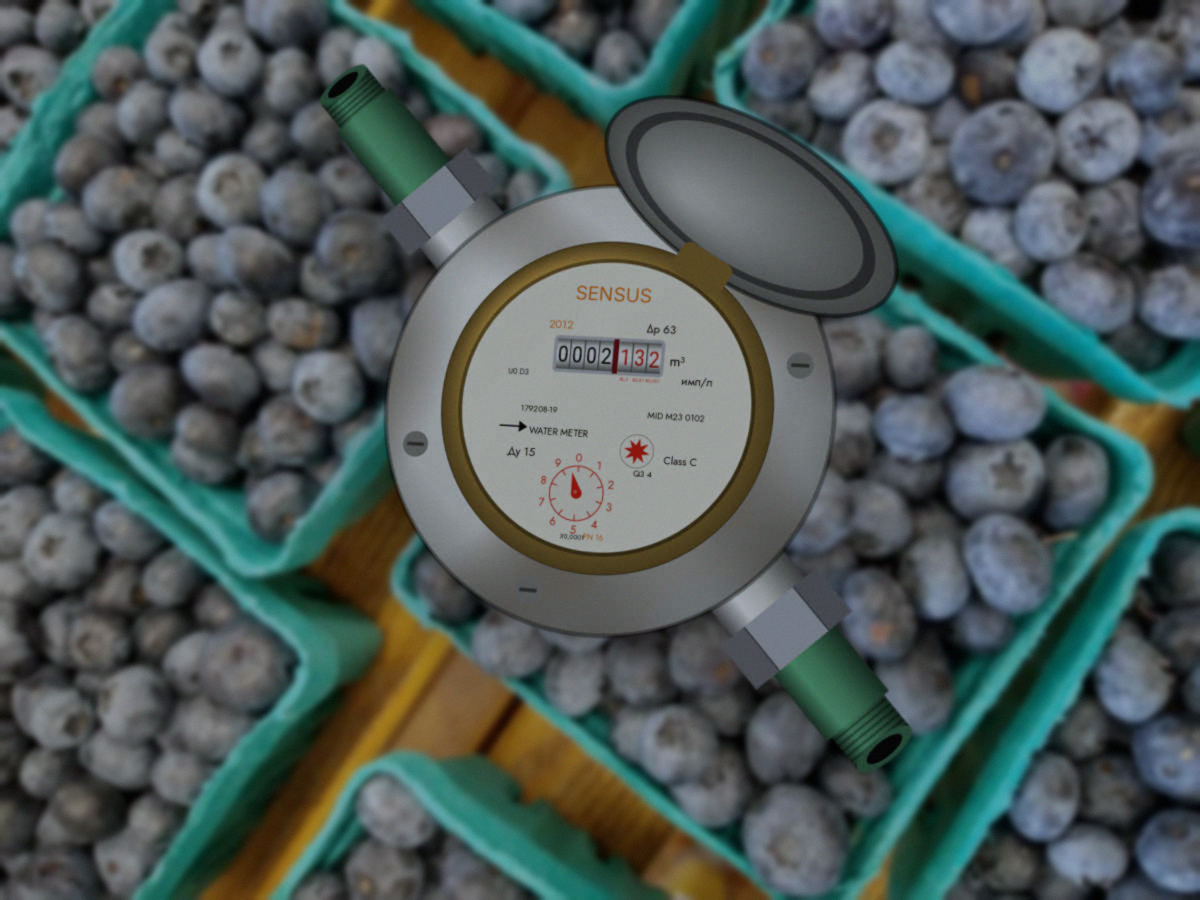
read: 2.1319 m³
